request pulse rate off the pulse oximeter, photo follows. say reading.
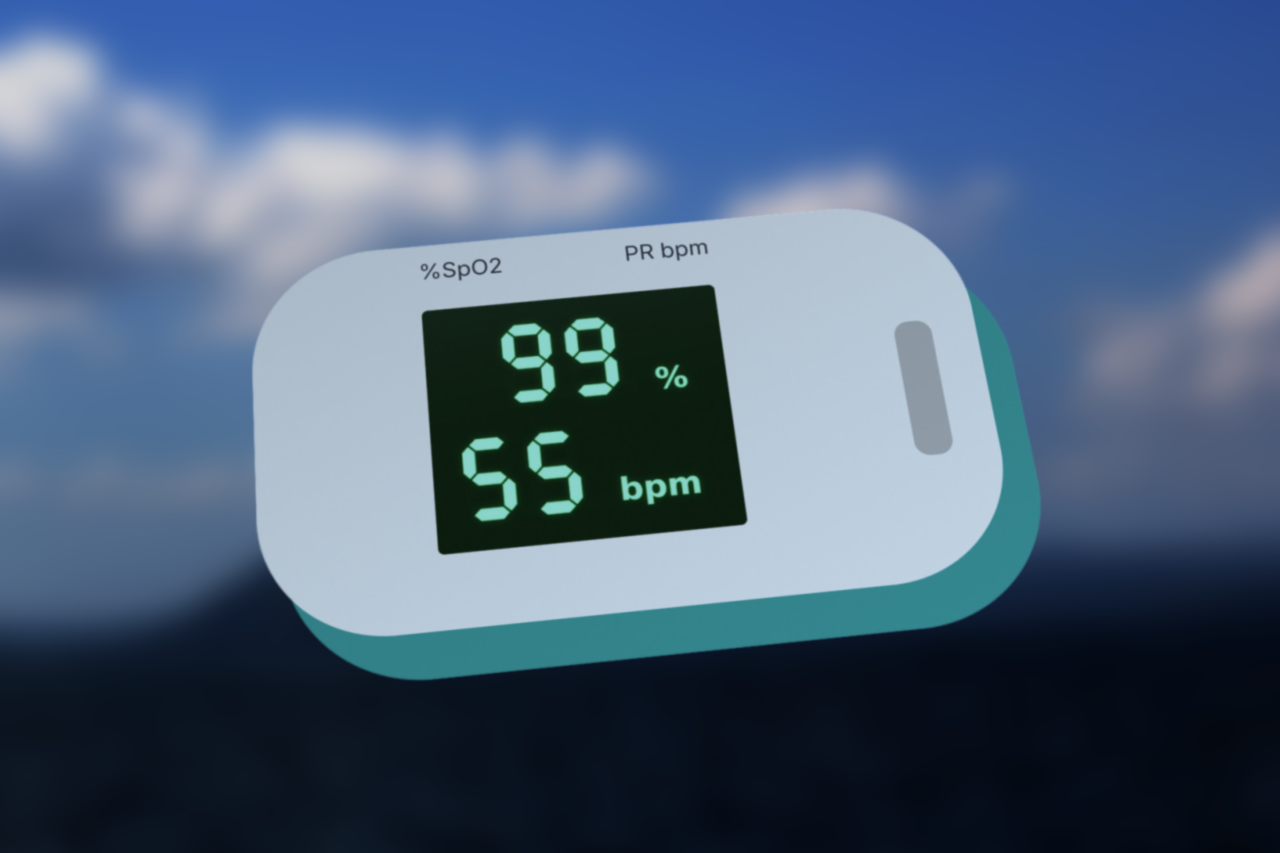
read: 55 bpm
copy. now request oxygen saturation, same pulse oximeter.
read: 99 %
